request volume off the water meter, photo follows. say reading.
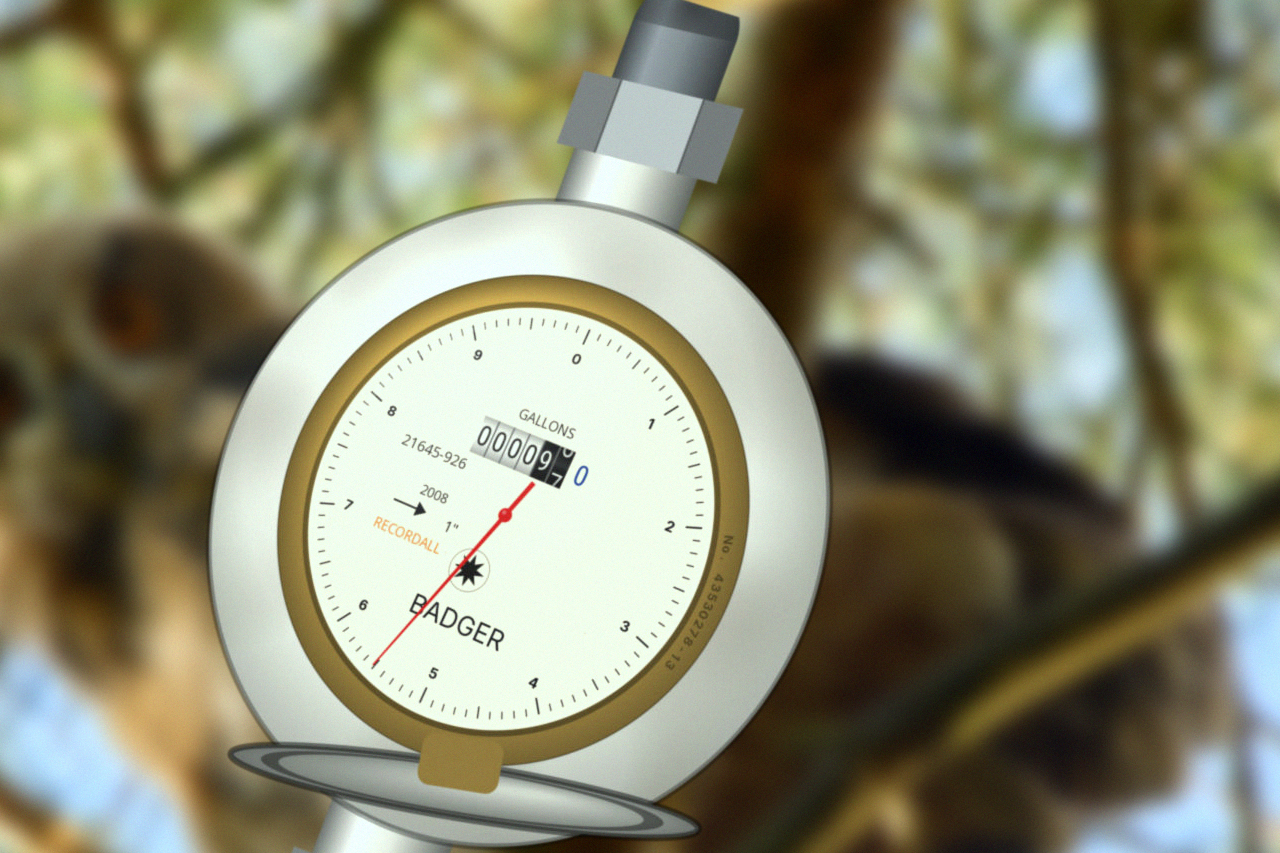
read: 965.5 gal
